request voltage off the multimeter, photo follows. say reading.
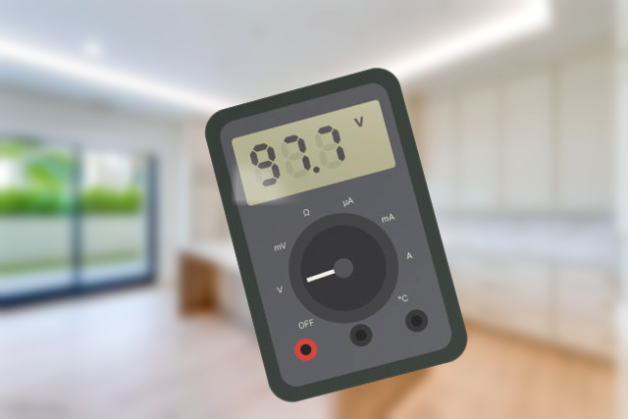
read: 97.7 V
